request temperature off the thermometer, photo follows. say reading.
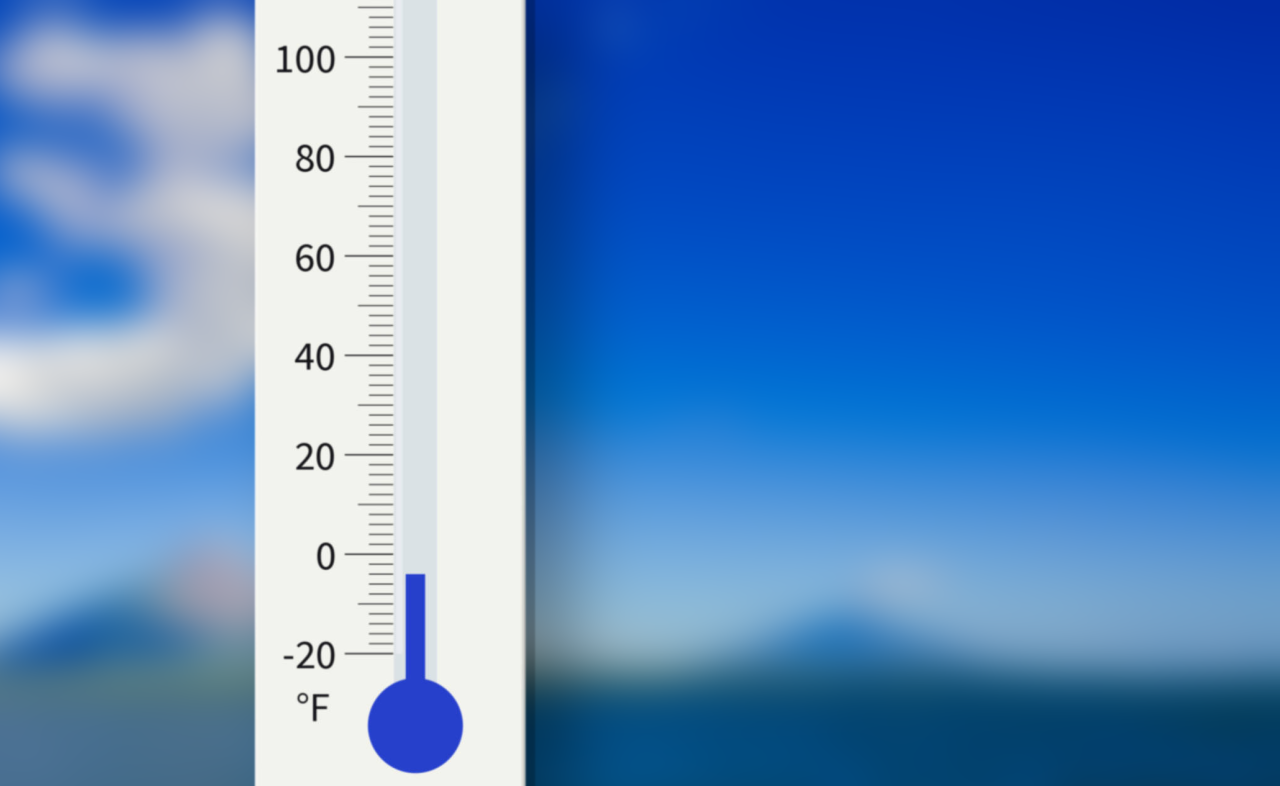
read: -4 °F
